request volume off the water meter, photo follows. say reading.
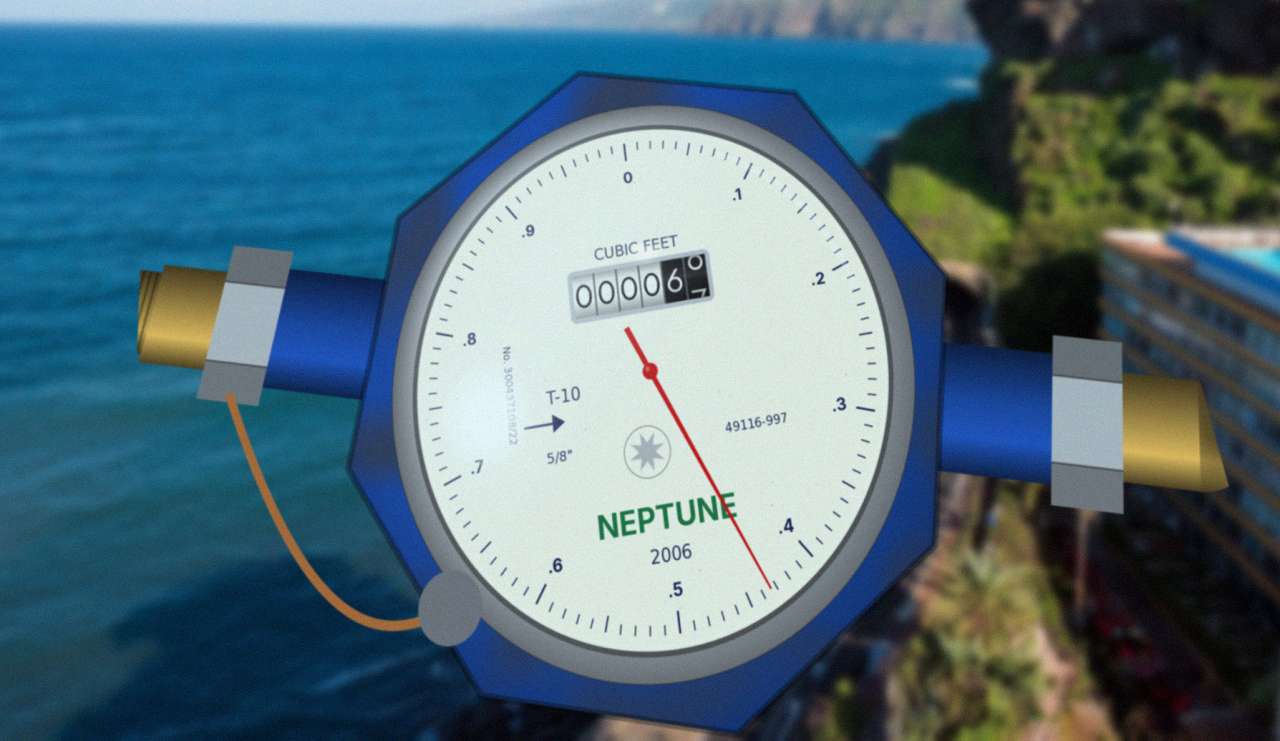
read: 66.43 ft³
